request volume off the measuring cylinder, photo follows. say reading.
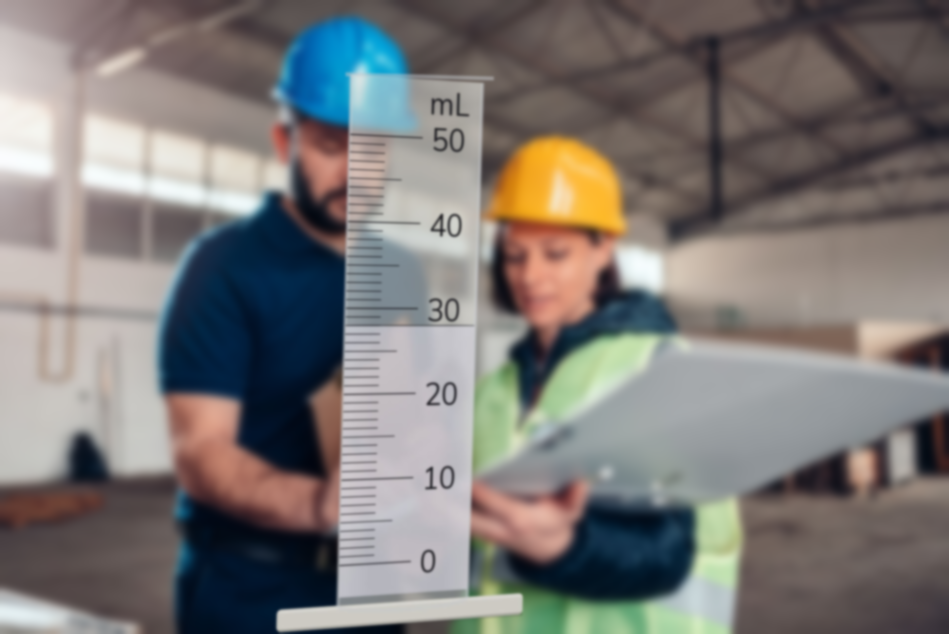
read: 28 mL
